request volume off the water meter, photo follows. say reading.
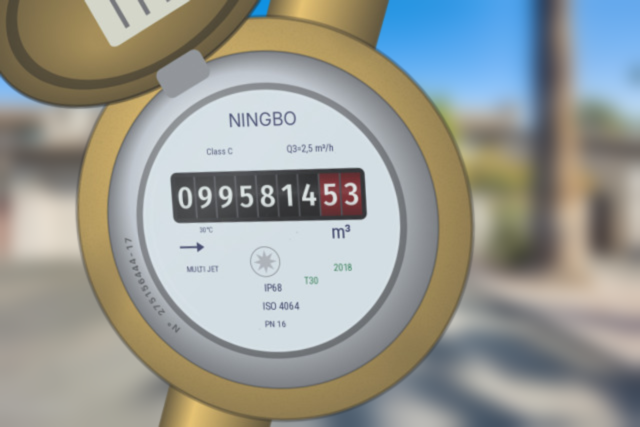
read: 995814.53 m³
